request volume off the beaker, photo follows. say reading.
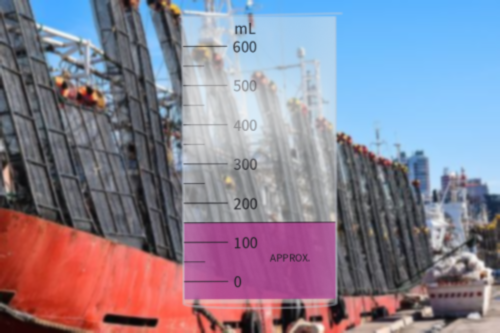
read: 150 mL
